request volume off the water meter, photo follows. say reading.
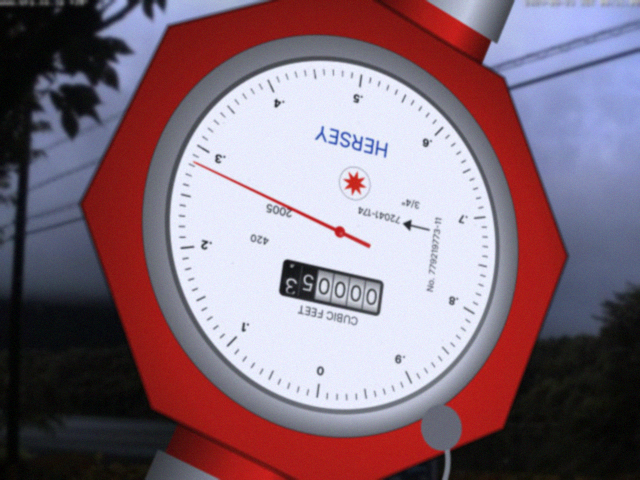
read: 53.28 ft³
